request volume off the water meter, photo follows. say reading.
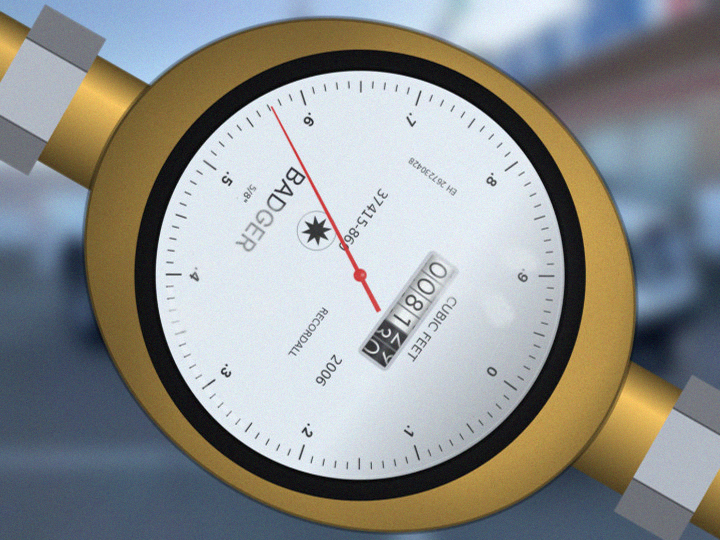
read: 8129.57 ft³
